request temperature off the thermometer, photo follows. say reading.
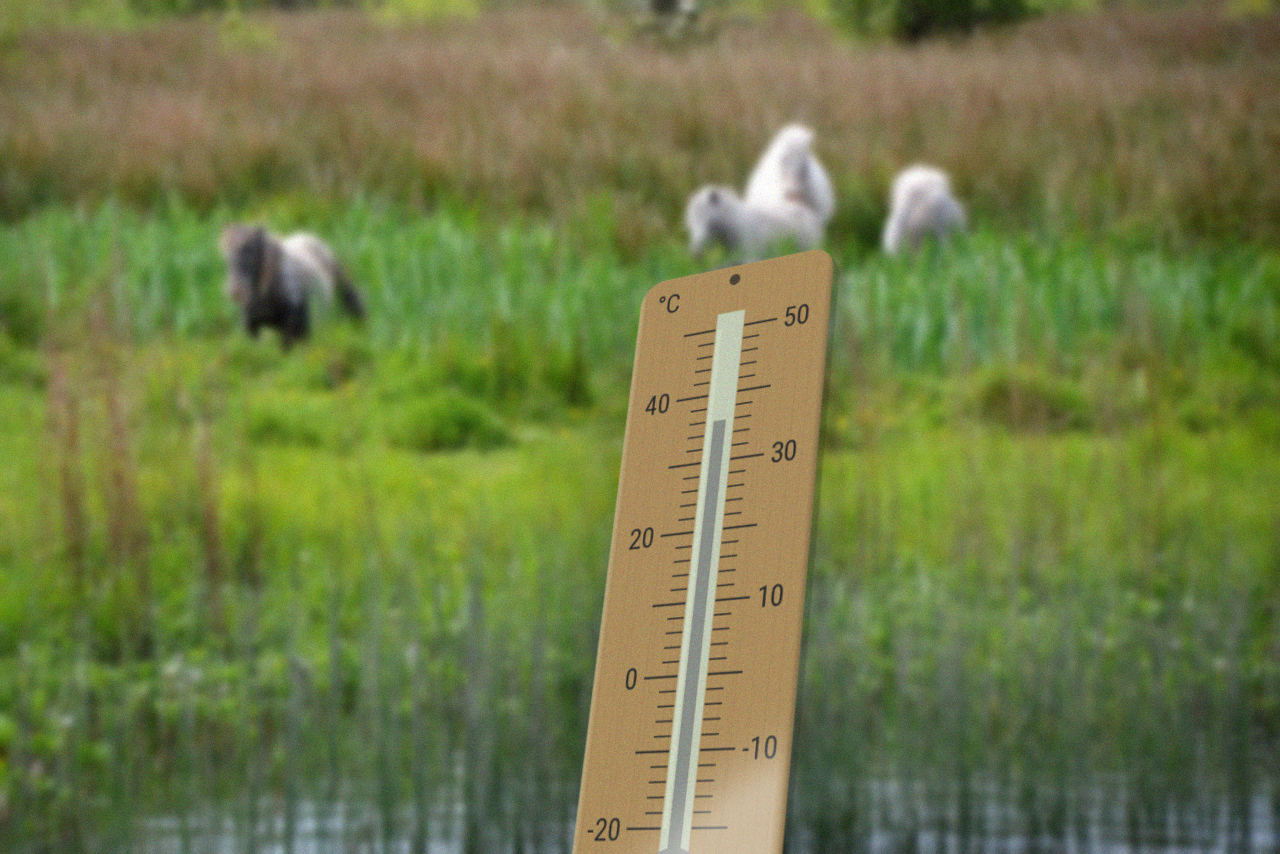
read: 36 °C
